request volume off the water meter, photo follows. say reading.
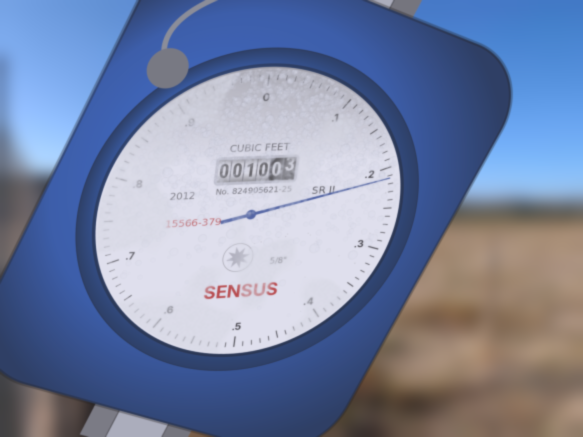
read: 1003.21 ft³
